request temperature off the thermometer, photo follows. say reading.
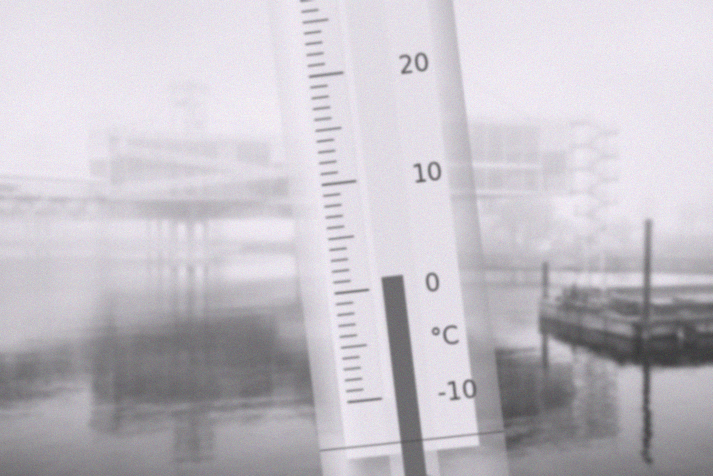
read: 1 °C
